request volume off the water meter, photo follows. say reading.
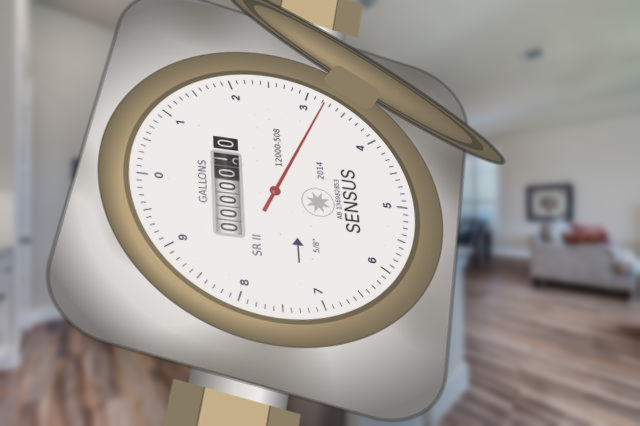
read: 13.2 gal
